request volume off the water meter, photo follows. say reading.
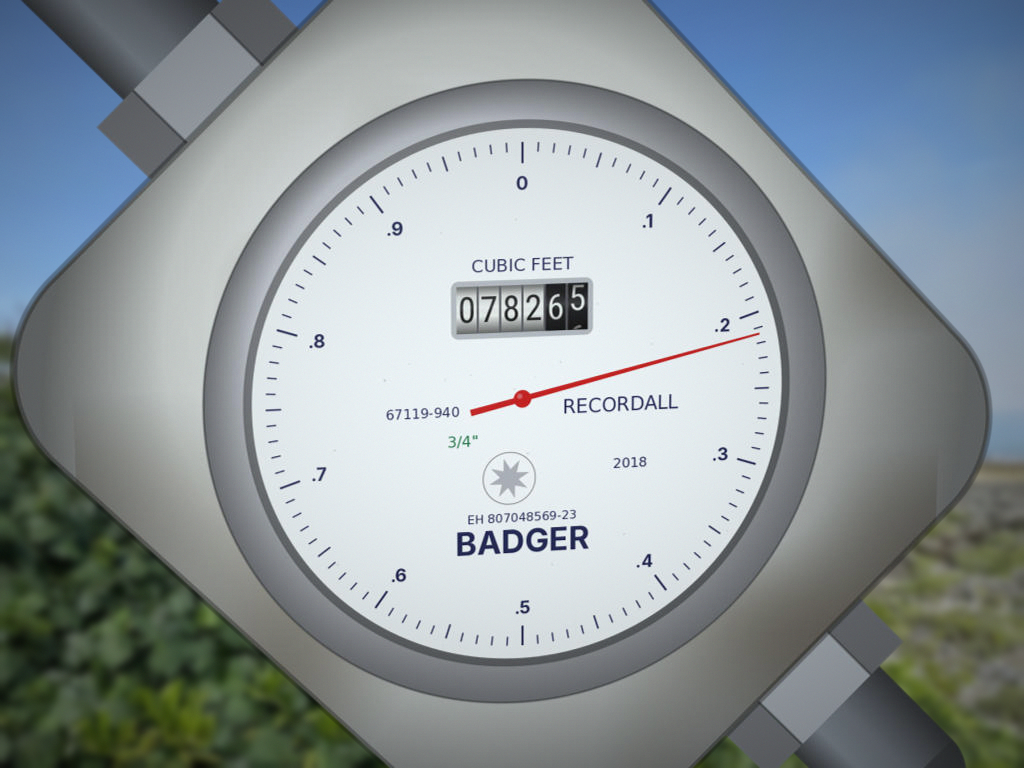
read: 78265.21 ft³
